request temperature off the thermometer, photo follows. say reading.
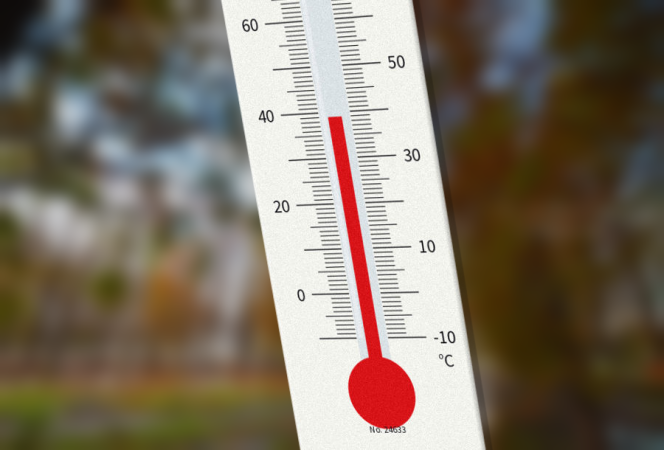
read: 39 °C
